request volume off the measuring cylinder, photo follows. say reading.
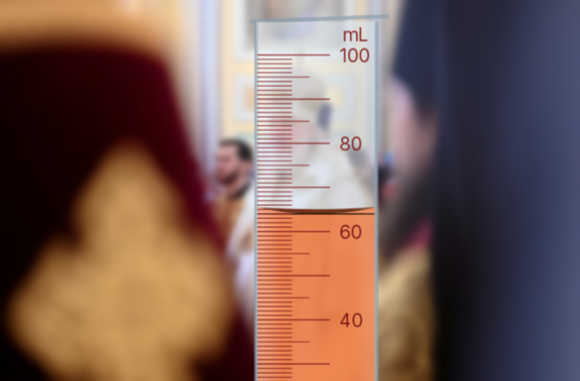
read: 64 mL
